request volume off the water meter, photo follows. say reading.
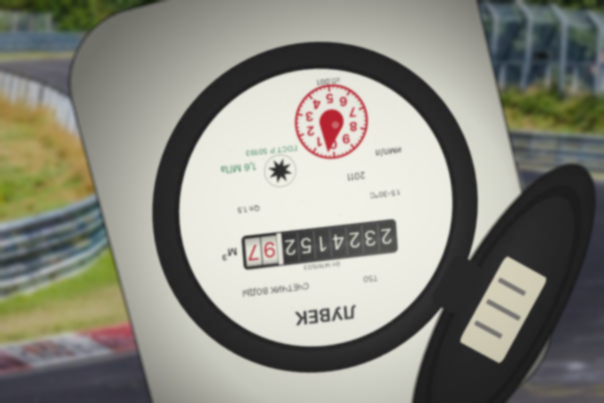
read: 2324152.970 m³
